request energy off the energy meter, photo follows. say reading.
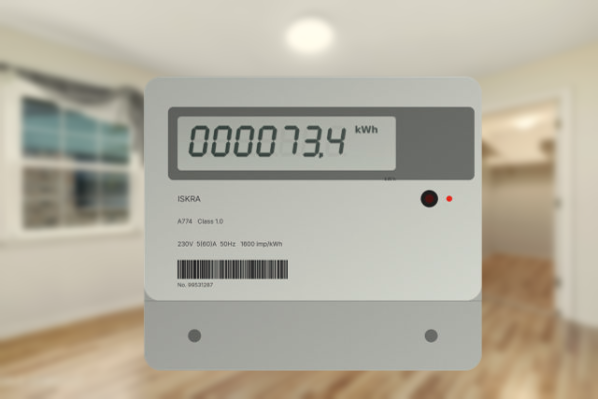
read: 73.4 kWh
